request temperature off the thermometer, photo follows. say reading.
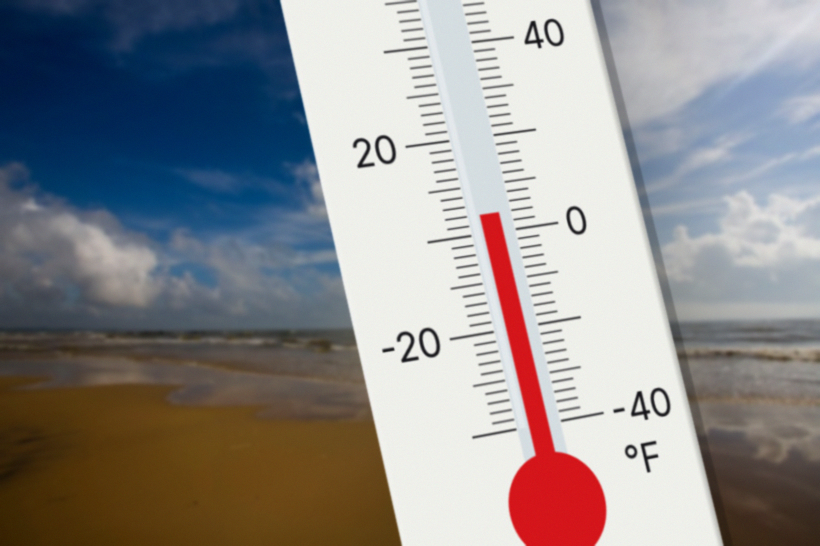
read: 4 °F
